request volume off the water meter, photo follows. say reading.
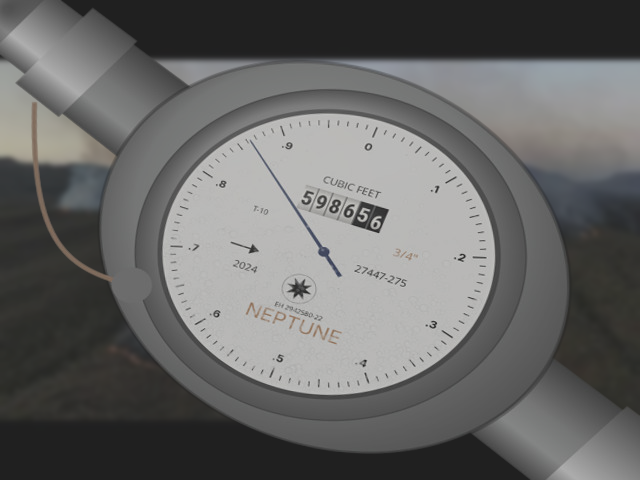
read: 598655.86 ft³
